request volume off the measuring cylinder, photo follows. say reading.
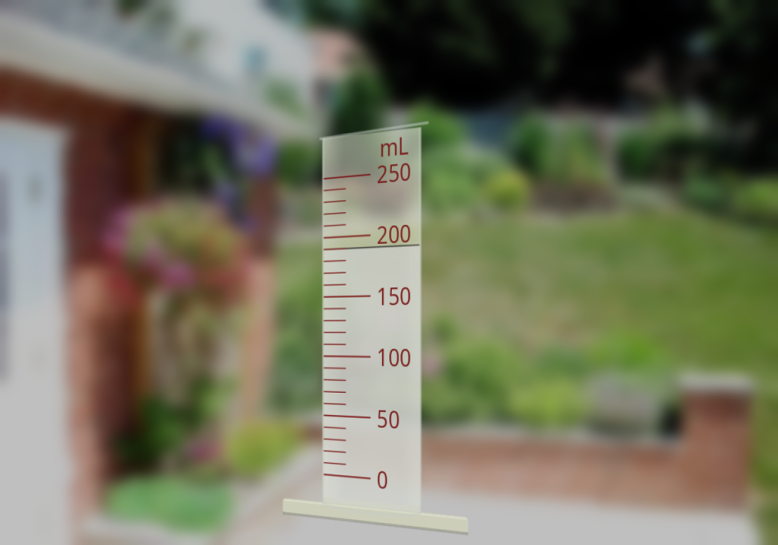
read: 190 mL
